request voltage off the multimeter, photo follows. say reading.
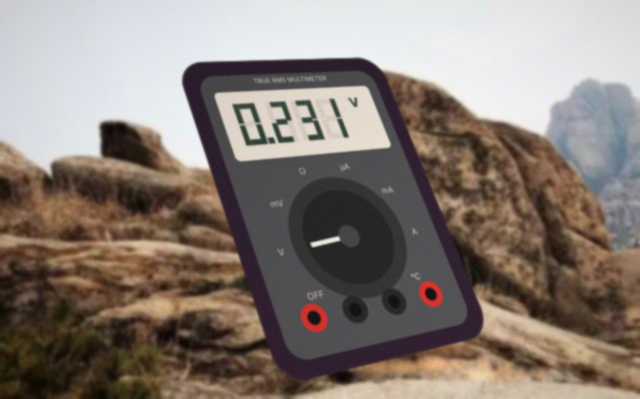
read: 0.231 V
